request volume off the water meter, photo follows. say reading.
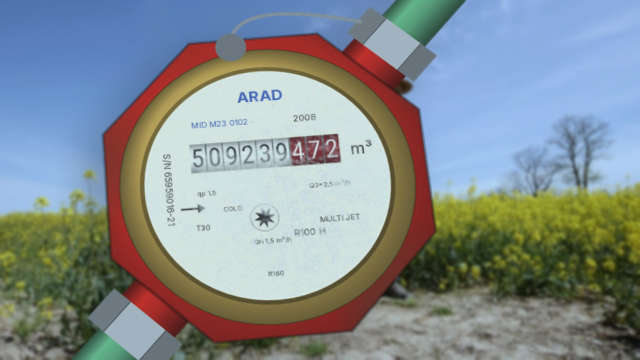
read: 509239.472 m³
